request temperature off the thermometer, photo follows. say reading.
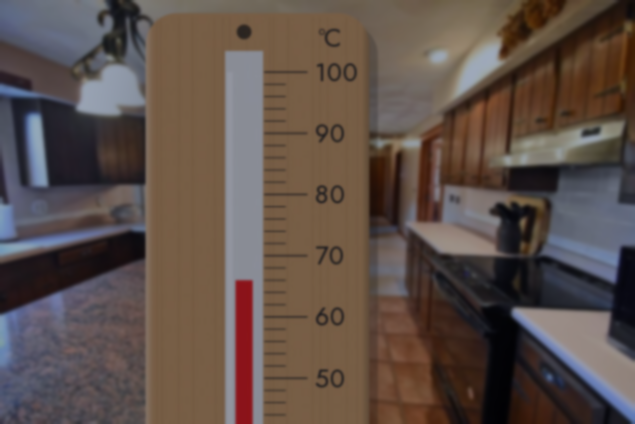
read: 66 °C
